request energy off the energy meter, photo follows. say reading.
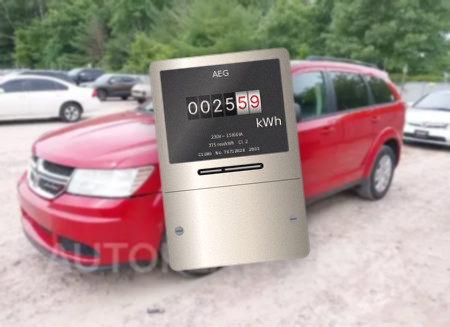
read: 25.59 kWh
